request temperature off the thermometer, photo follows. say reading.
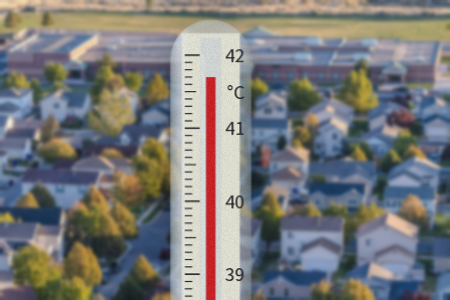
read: 41.7 °C
